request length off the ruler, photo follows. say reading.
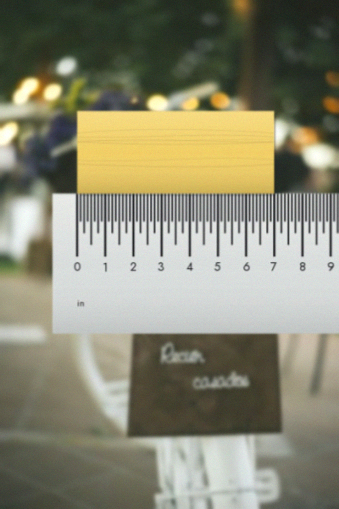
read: 7 in
